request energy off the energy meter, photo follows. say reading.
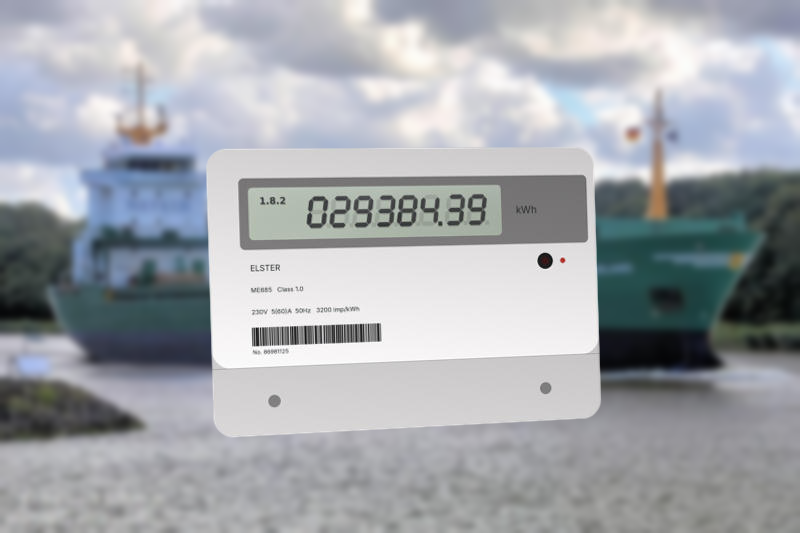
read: 29384.39 kWh
